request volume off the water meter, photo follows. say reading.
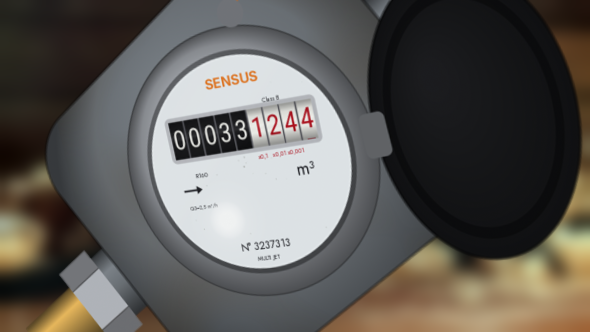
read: 33.1244 m³
